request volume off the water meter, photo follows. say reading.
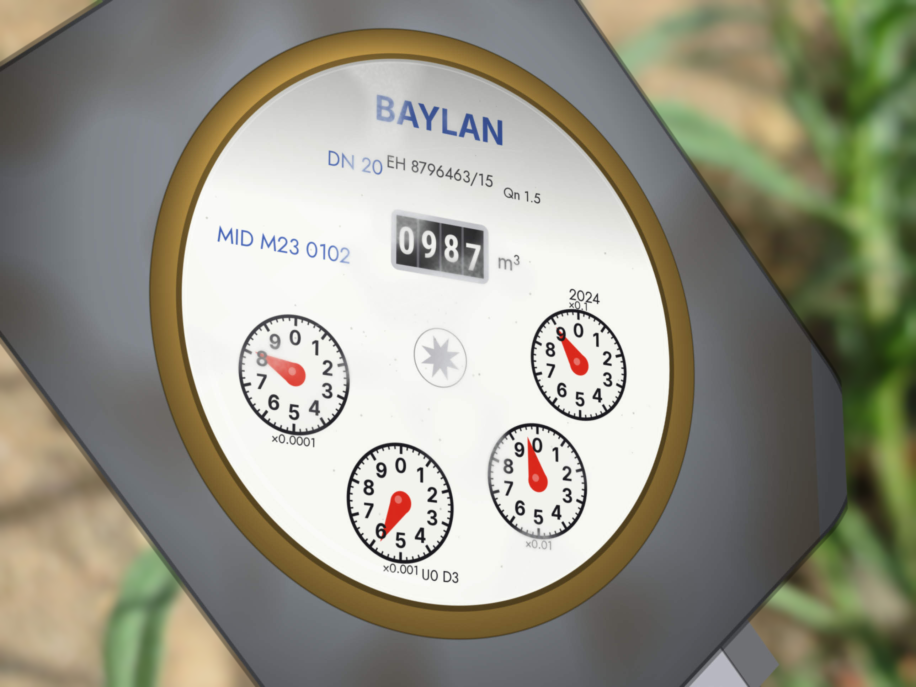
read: 986.8958 m³
